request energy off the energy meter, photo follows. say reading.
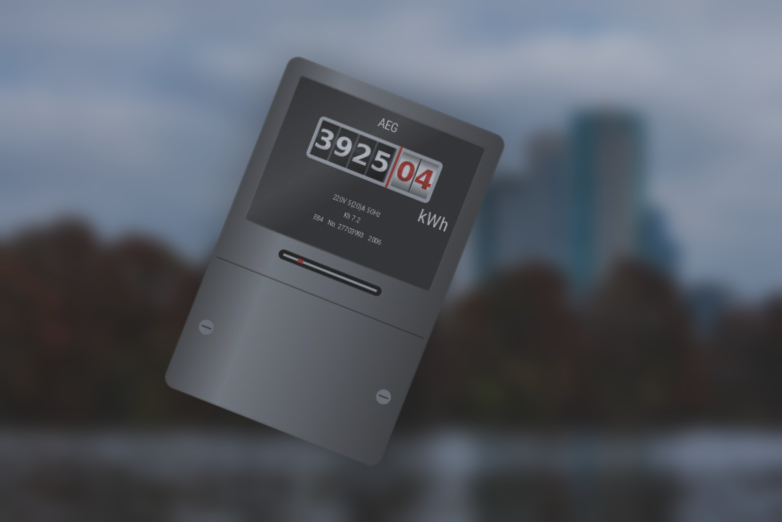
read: 3925.04 kWh
